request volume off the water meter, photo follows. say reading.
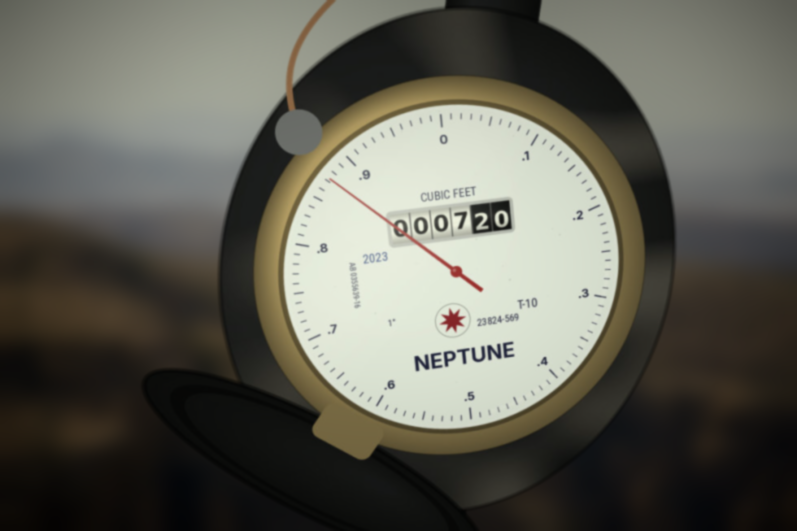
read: 719.87 ft³
